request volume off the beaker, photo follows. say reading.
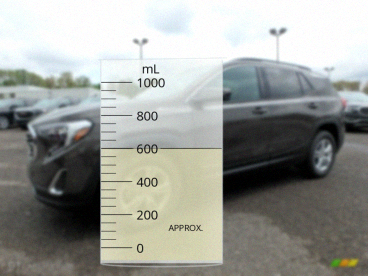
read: 600 mL
